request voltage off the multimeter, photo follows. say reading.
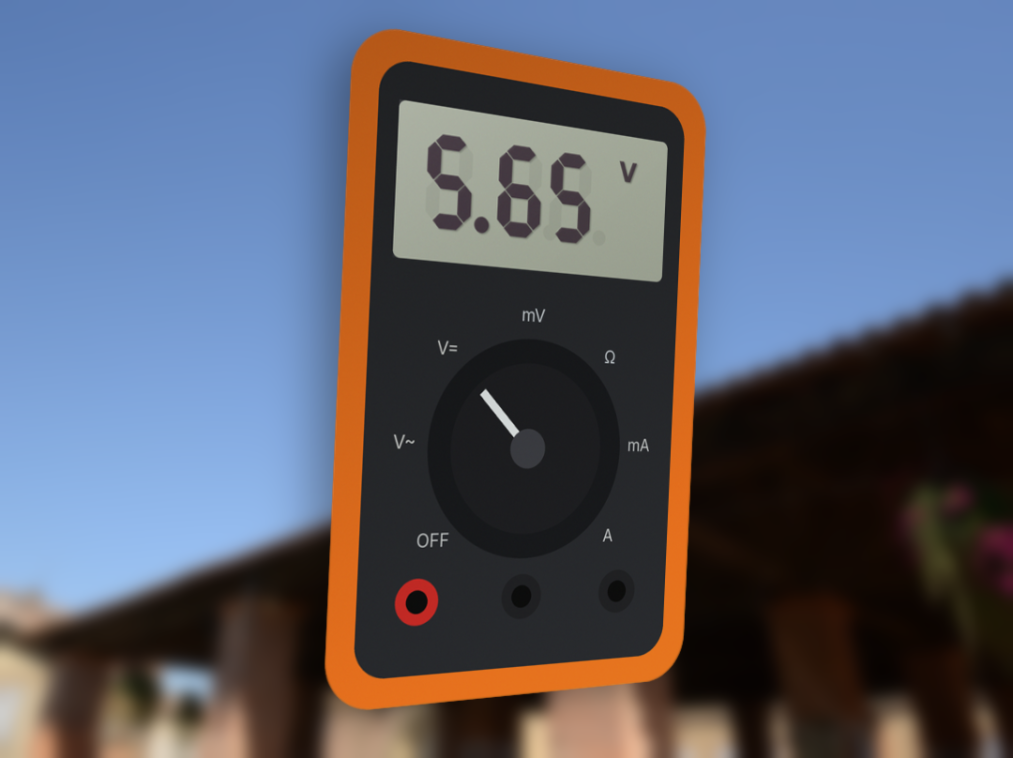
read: 5.65 V
